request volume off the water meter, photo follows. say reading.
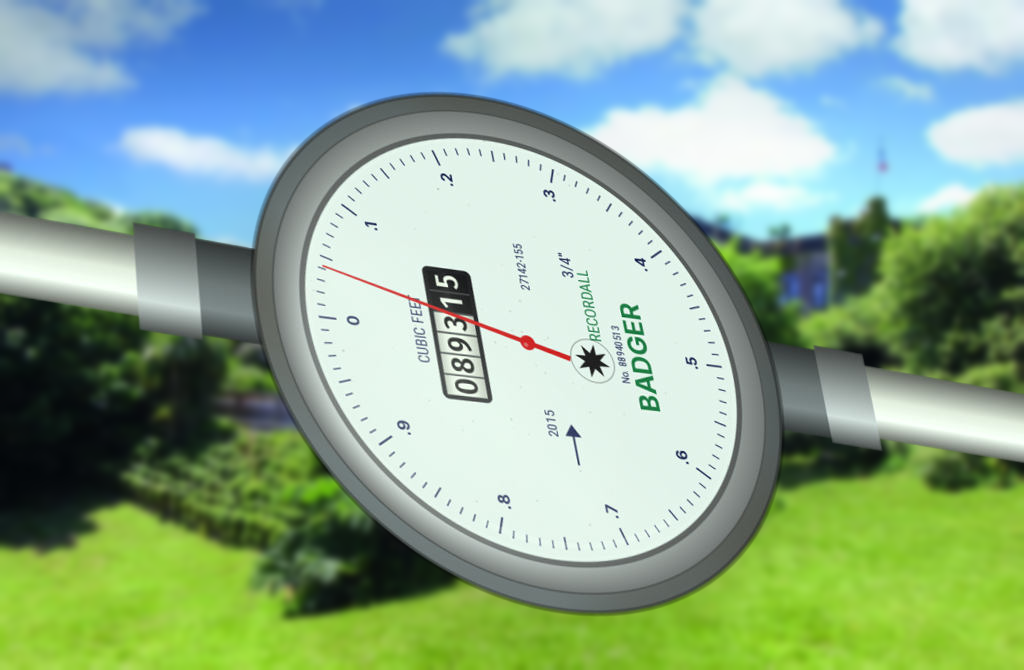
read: 89315.04 ft³
